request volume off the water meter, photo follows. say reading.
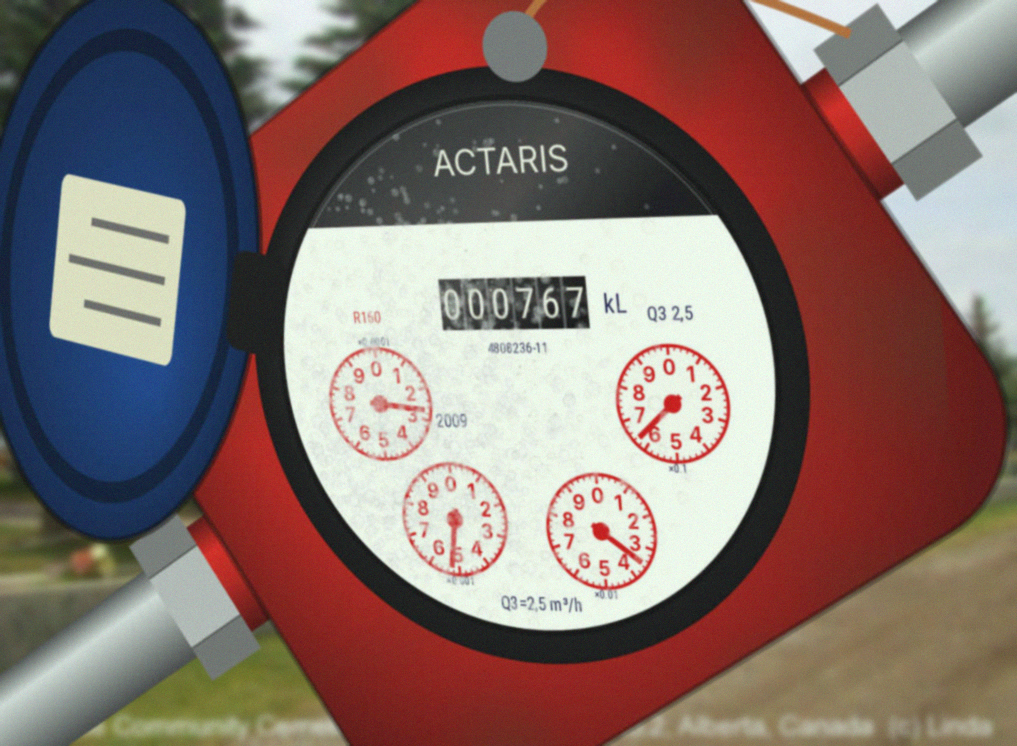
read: 767.6352 kL
